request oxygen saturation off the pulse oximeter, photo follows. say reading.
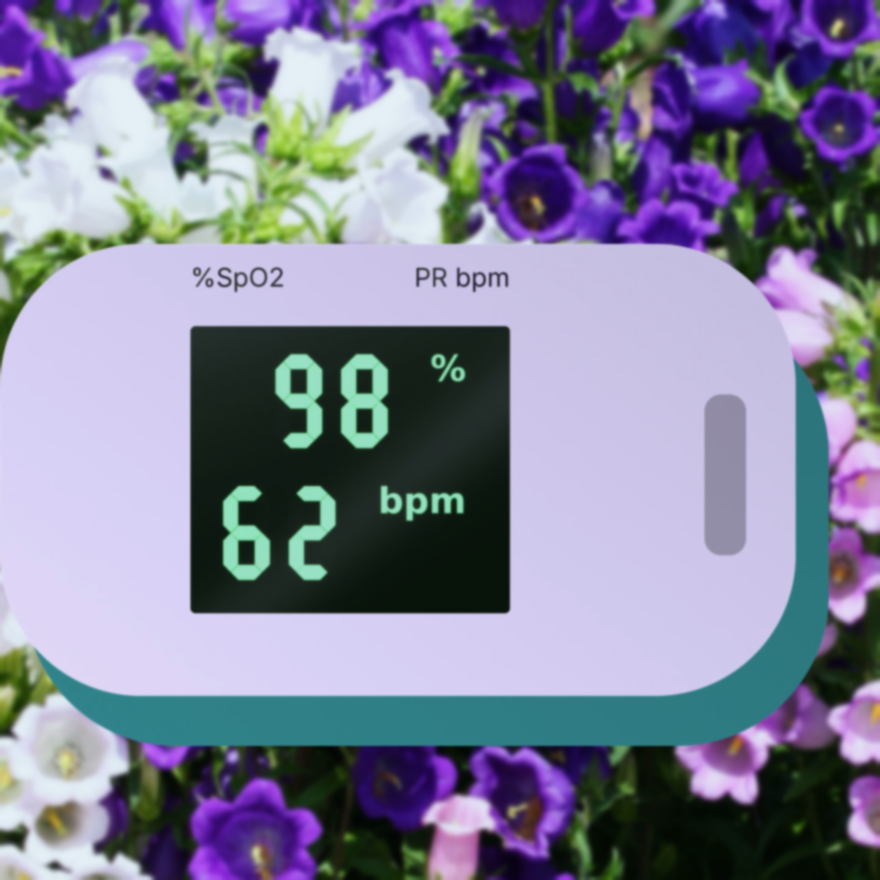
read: 98 %
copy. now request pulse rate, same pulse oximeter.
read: 62 bpm
